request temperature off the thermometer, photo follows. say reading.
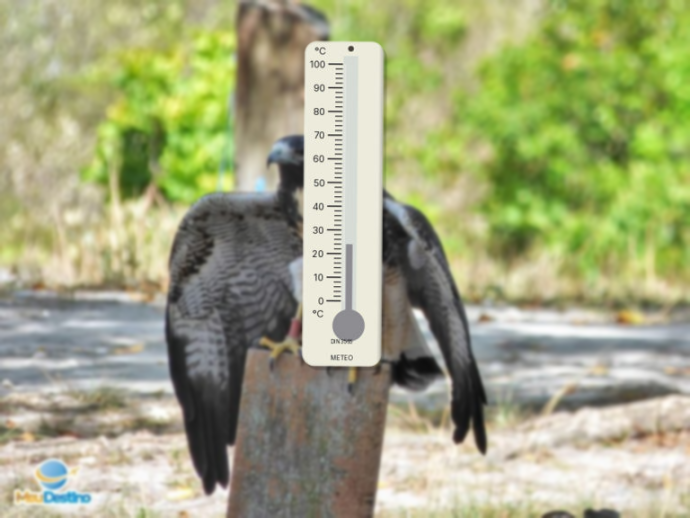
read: 24 °C
